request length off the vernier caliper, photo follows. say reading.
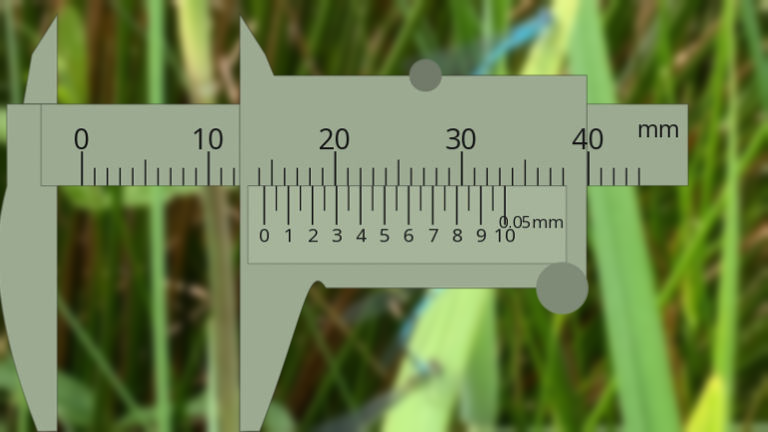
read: 14.4 mm
